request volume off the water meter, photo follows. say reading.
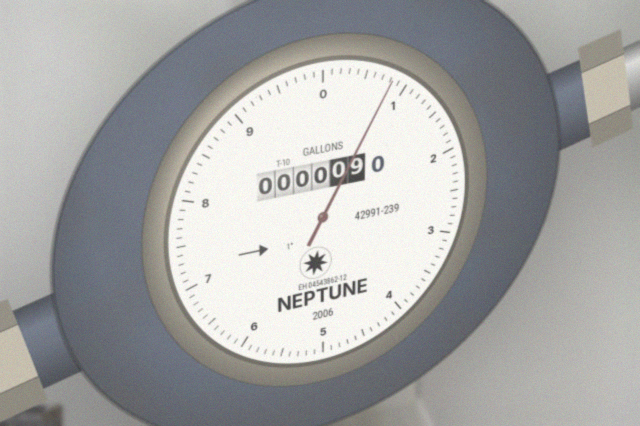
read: 90.8 gal
